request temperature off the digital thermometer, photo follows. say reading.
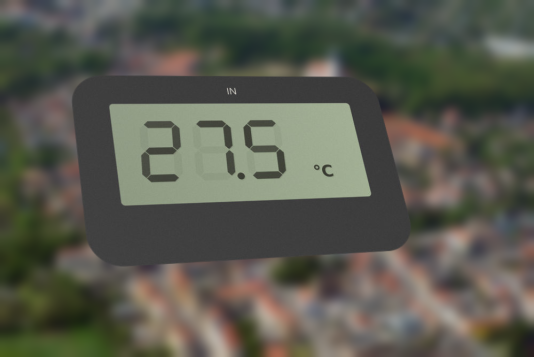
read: 27.5 °C
